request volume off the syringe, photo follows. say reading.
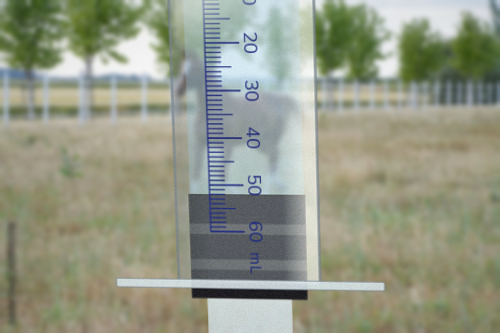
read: 52 mL
